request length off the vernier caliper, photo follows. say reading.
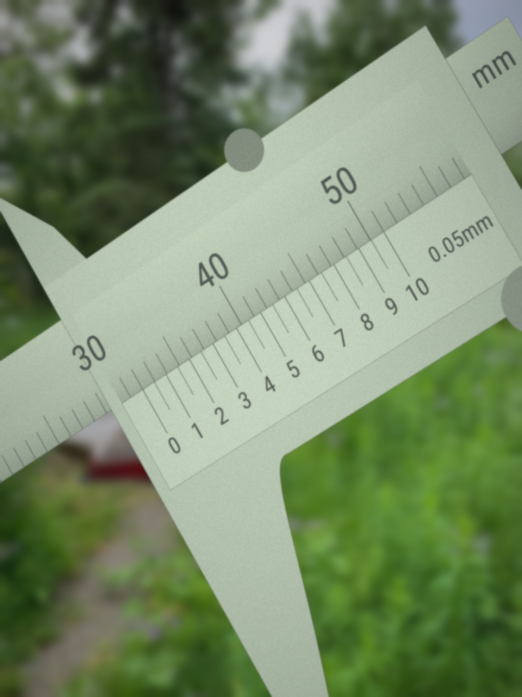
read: 32.0 mm
